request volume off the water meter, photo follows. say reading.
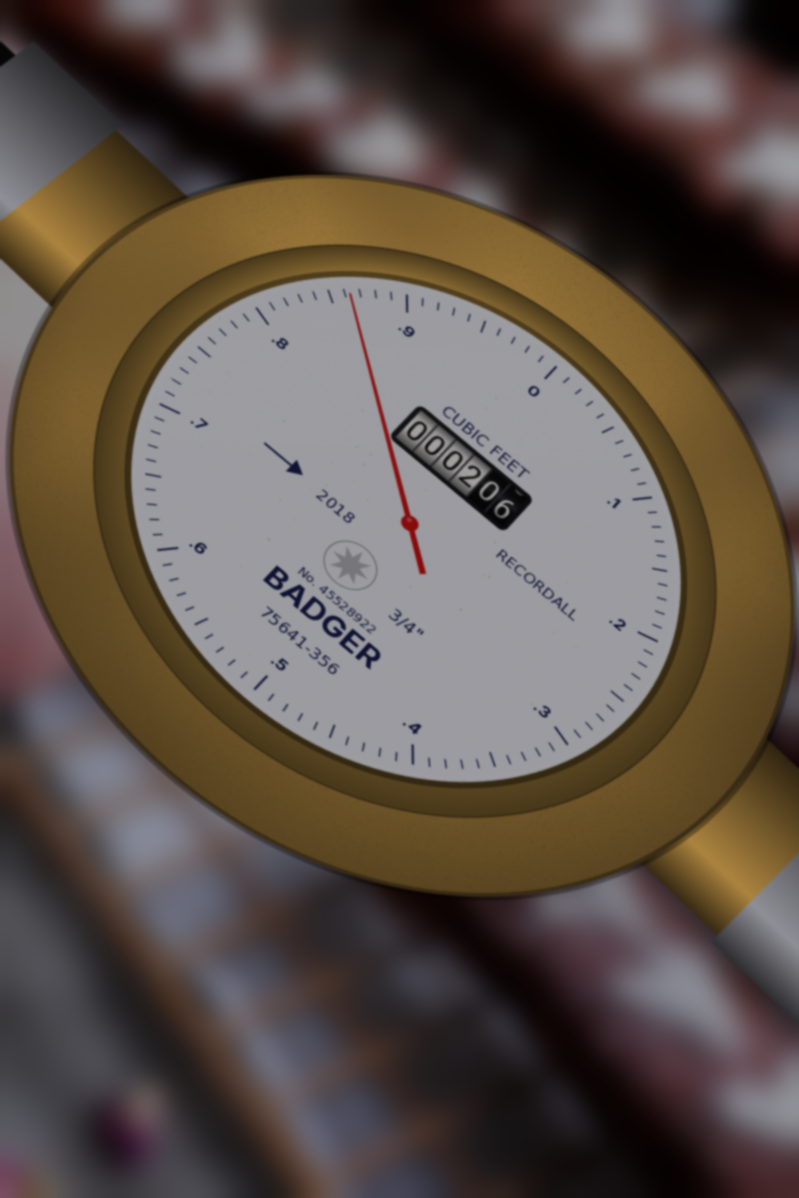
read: 205.86 ft³
